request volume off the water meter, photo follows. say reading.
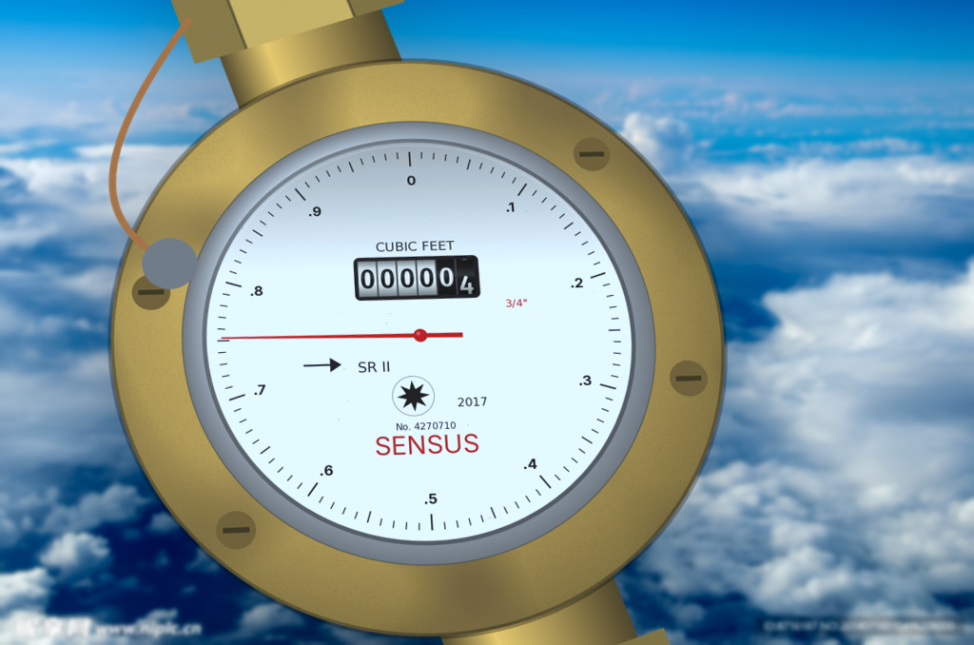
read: 3.75 ft³
